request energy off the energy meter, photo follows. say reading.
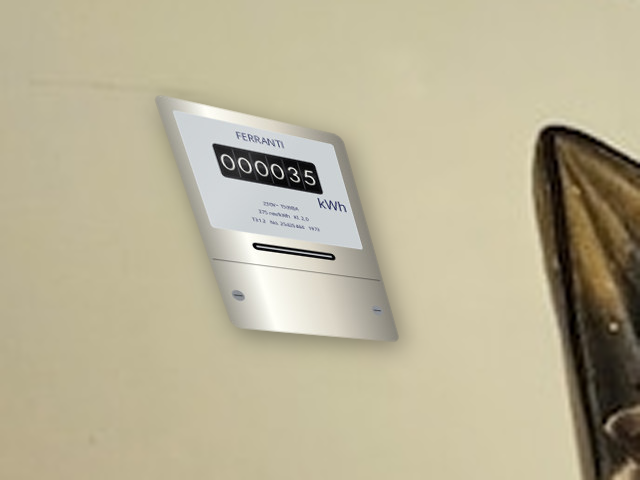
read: 35 kWh
